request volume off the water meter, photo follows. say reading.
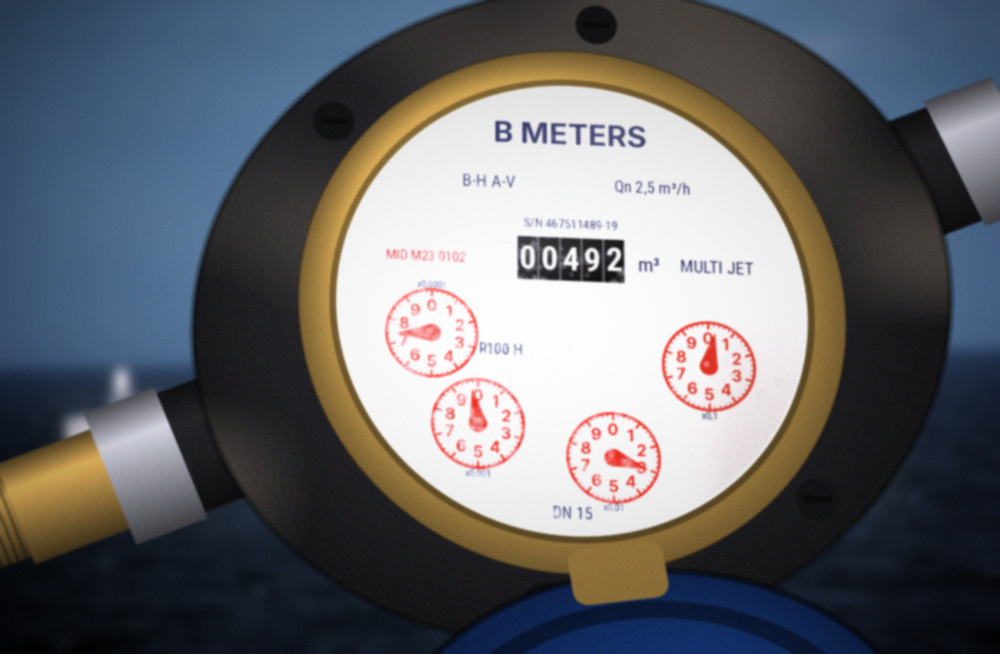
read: 492.0297 m³
